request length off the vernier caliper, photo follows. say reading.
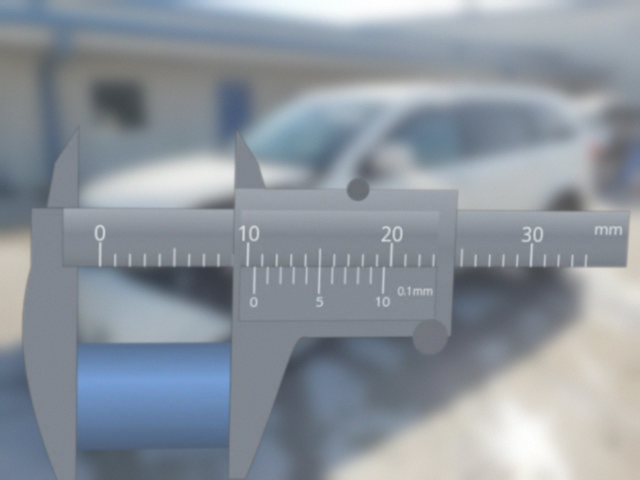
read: 10.5 mm
